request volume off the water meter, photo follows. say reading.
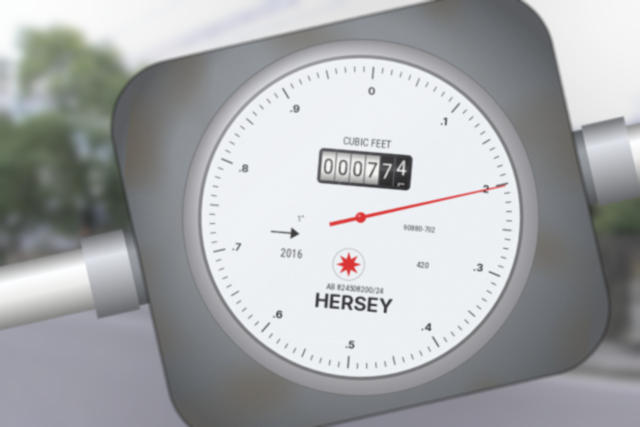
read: 774.20 ft³
